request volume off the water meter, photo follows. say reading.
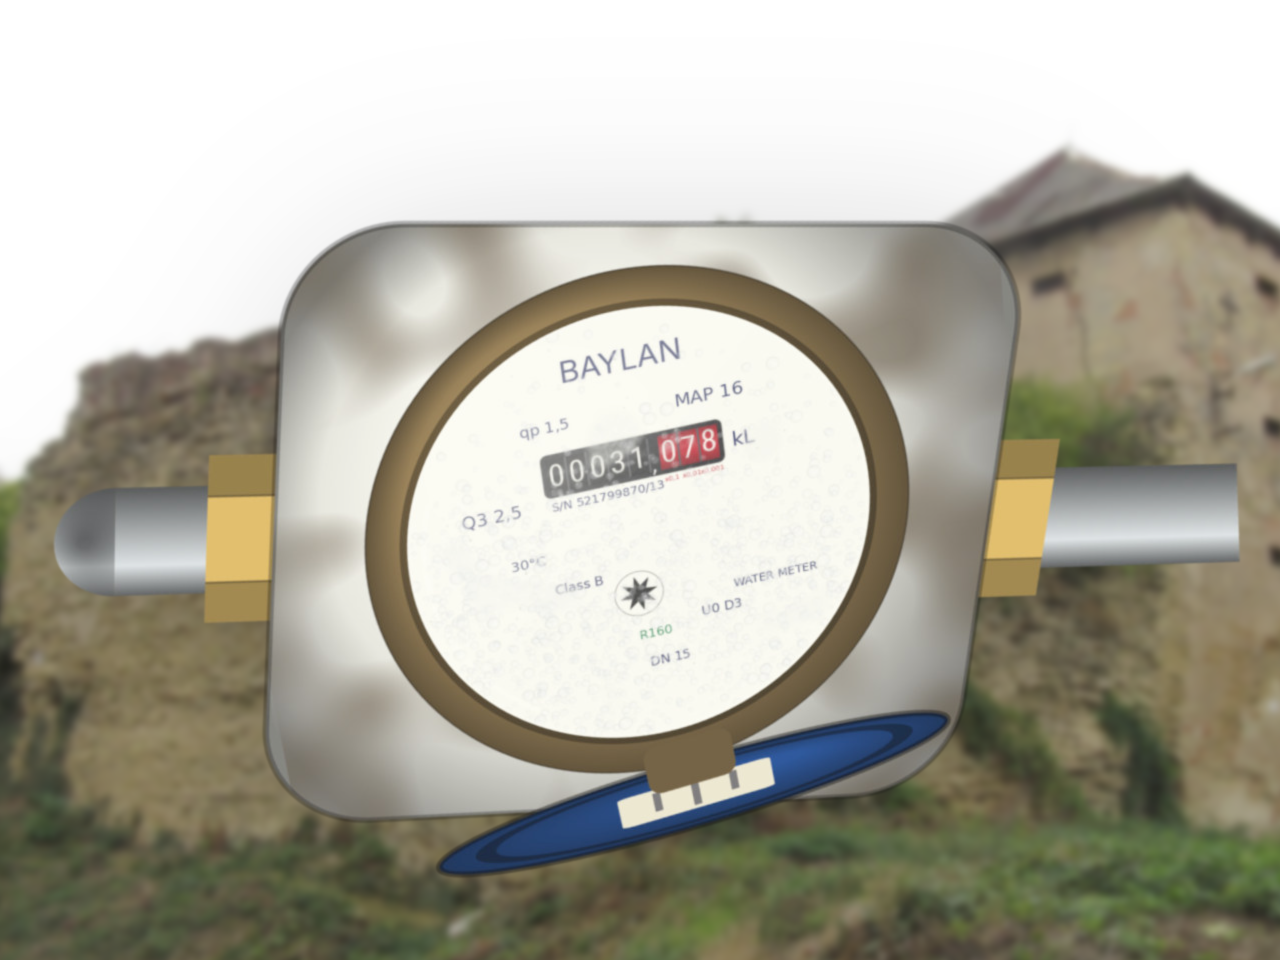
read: 31.078 kL
